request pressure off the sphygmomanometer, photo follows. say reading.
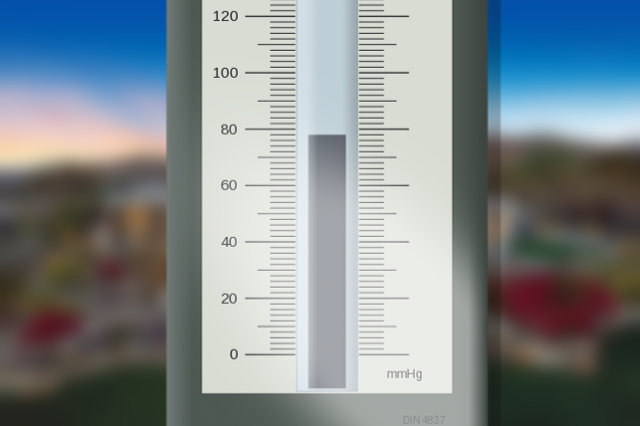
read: 78 mmHg
